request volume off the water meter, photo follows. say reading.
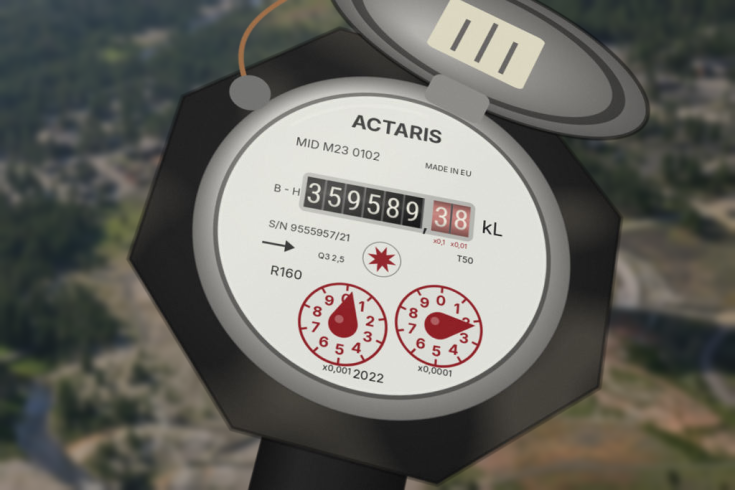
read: 359589.3802 kL
